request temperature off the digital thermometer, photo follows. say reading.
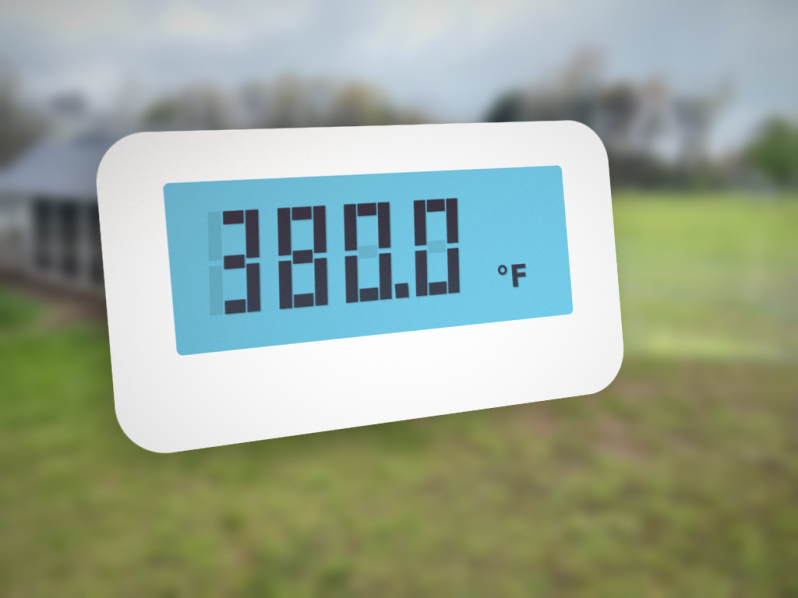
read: 380.0 °F
